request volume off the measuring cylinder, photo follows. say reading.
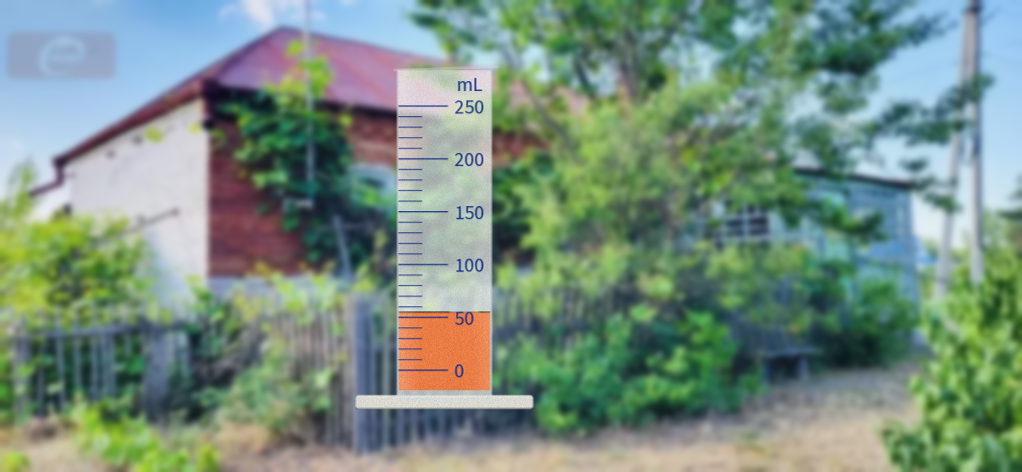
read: 55 mL
